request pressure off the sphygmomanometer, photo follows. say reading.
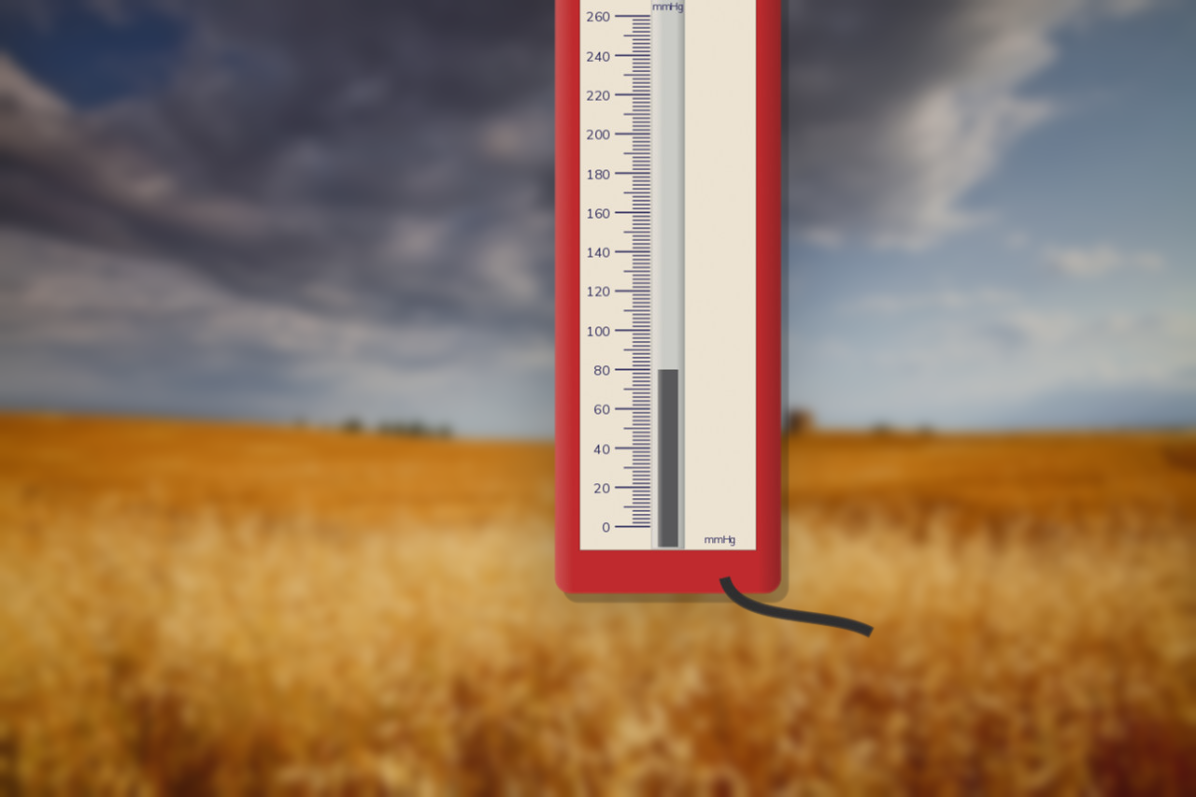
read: 80 mmHg
